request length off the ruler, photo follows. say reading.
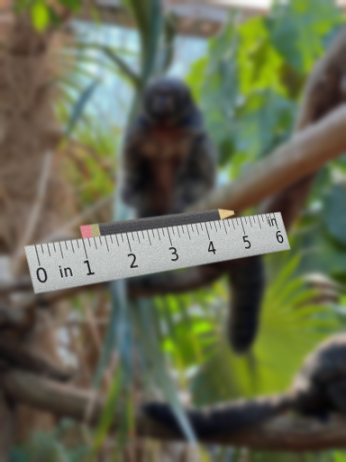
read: 4 in
